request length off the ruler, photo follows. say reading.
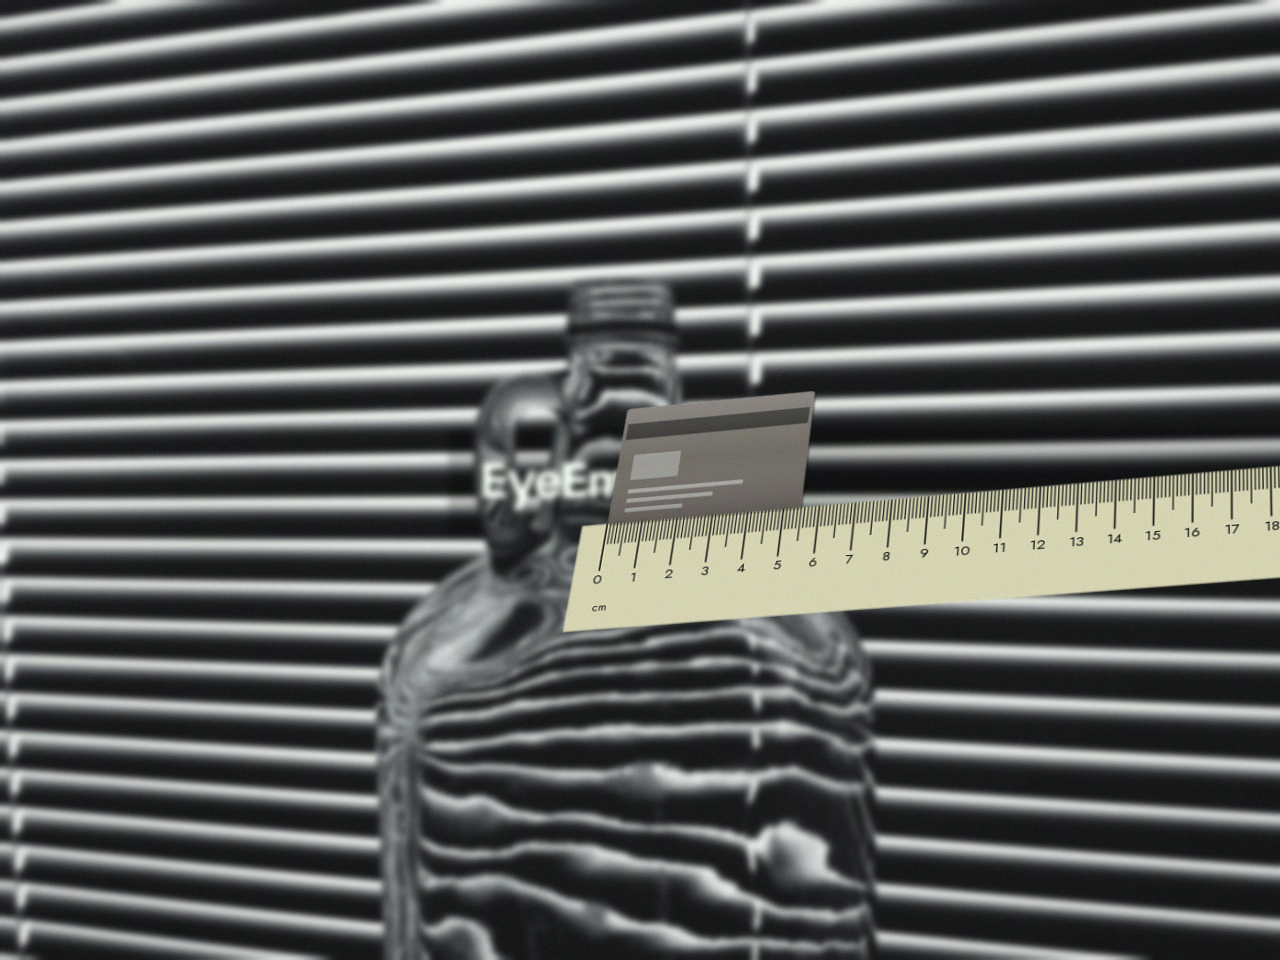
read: 5.5 cm
